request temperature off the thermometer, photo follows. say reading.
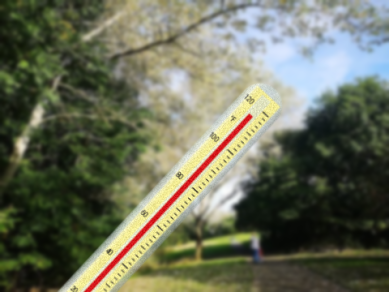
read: 116 °F
